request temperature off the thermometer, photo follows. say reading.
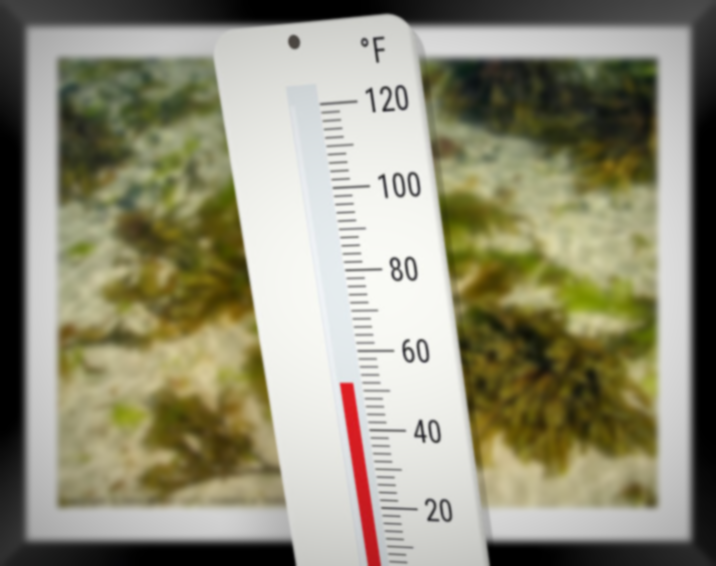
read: 52 °F
